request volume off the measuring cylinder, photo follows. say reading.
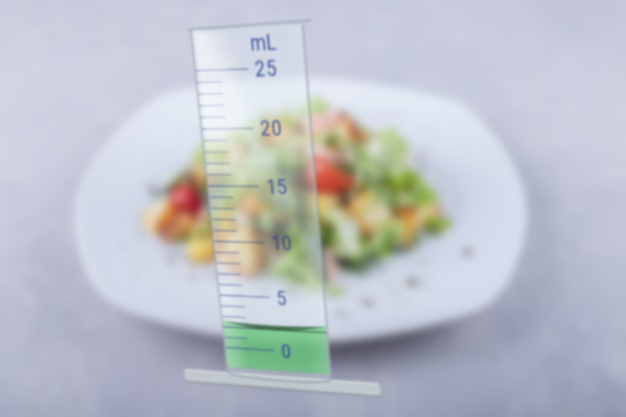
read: 2 mL
